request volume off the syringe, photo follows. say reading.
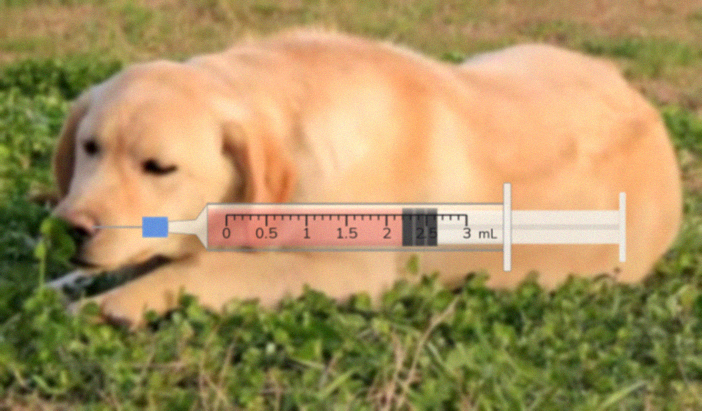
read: 2.2 mL
